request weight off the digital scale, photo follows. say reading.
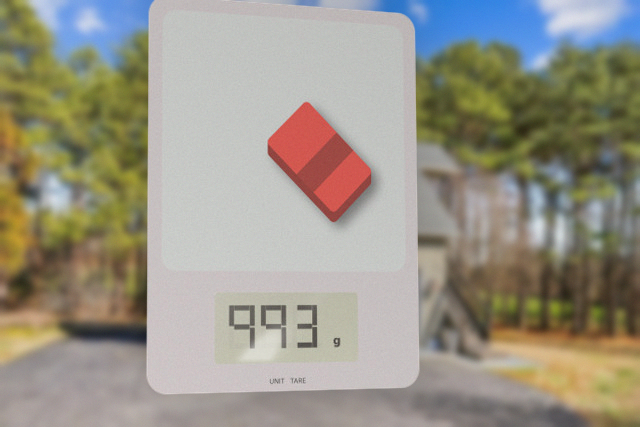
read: 993 g
